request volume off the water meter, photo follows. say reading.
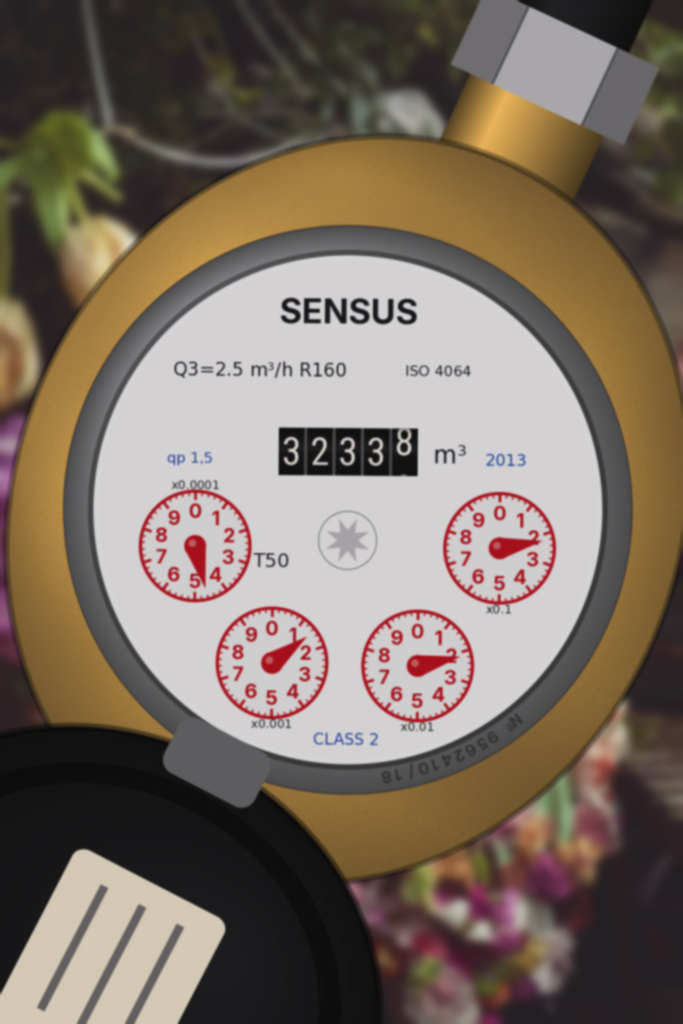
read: 32338.2214 m³
